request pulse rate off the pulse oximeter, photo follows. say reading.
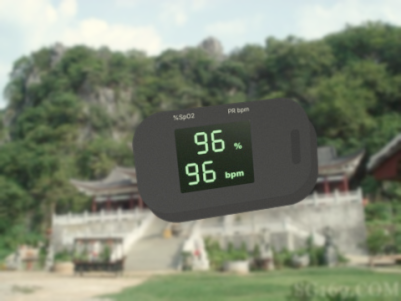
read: 96 bpm
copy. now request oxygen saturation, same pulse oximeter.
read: 96 %
